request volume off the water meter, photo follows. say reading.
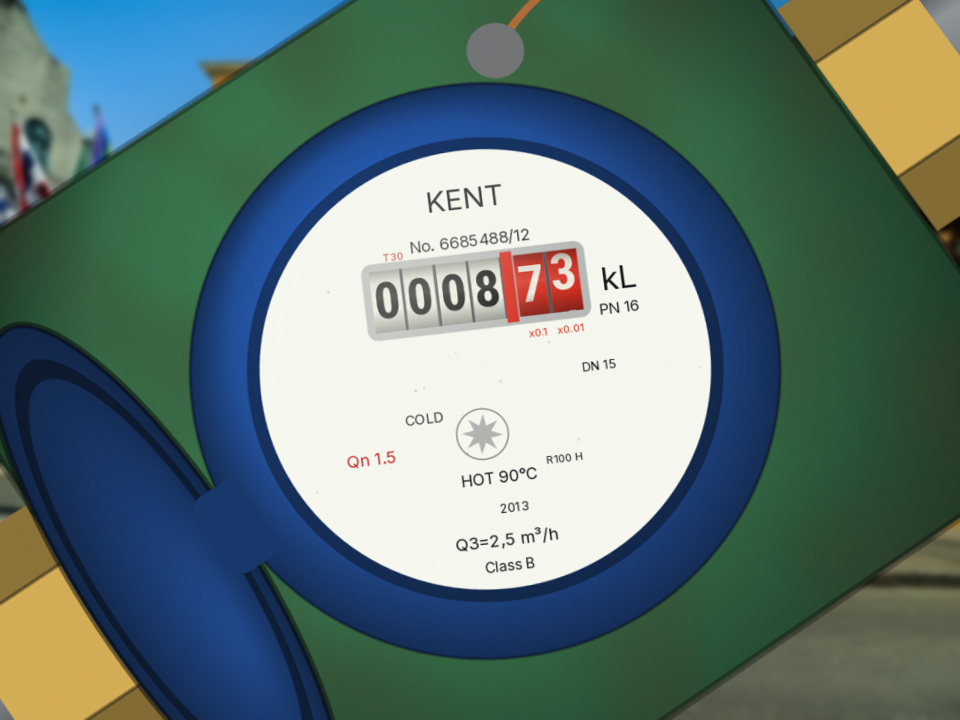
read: 8.73 kL
